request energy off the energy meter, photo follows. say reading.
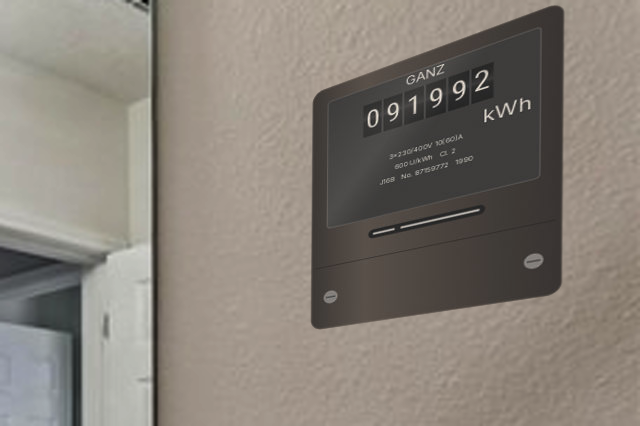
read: 91992 kWh
